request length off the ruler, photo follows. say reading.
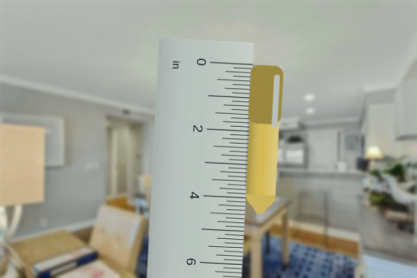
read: 4.625 in
